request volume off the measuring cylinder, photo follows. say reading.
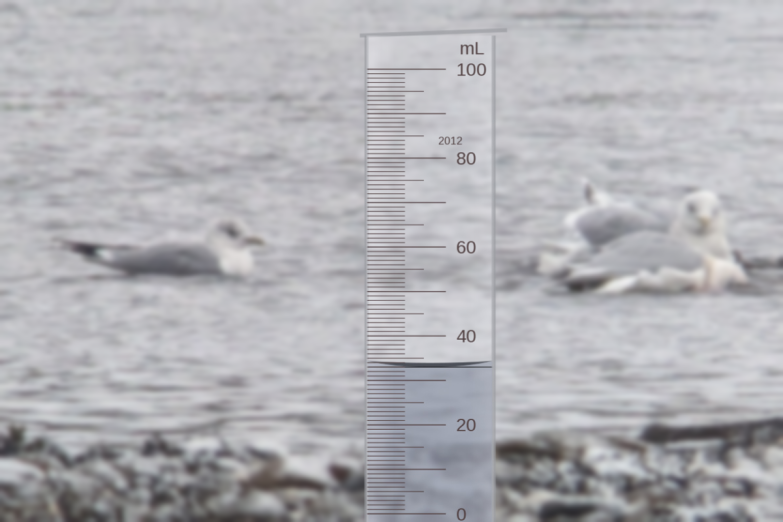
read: 33 mL
